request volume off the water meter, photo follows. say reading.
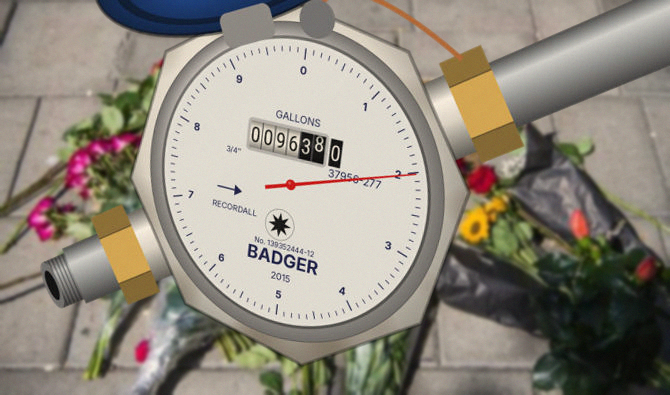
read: 96382.0 gal
